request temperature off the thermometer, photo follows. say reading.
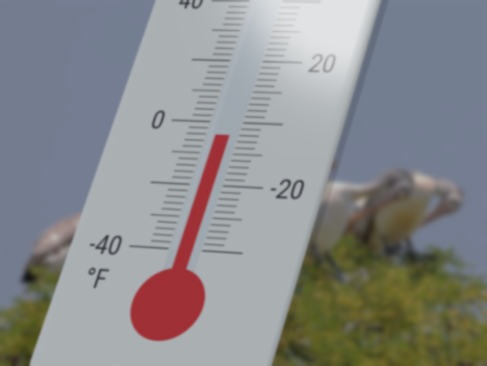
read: -4 °F
